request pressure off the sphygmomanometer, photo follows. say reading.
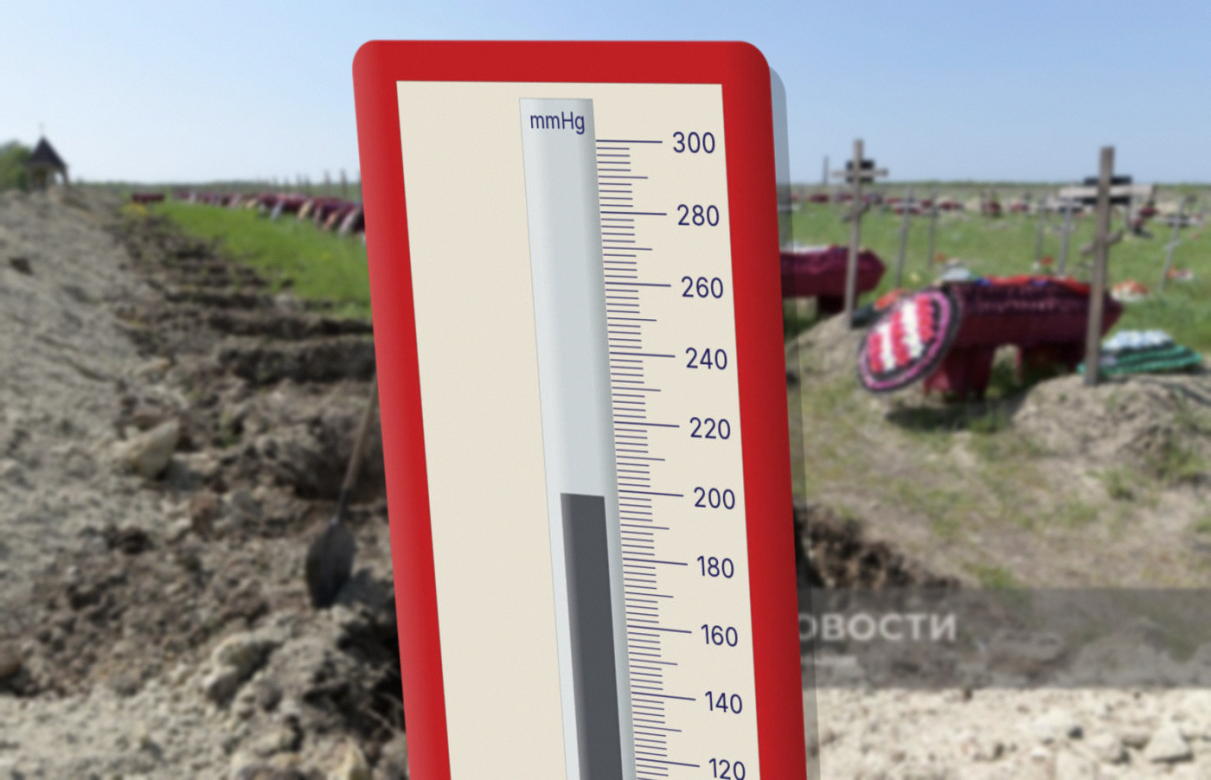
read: 198 mmHg
